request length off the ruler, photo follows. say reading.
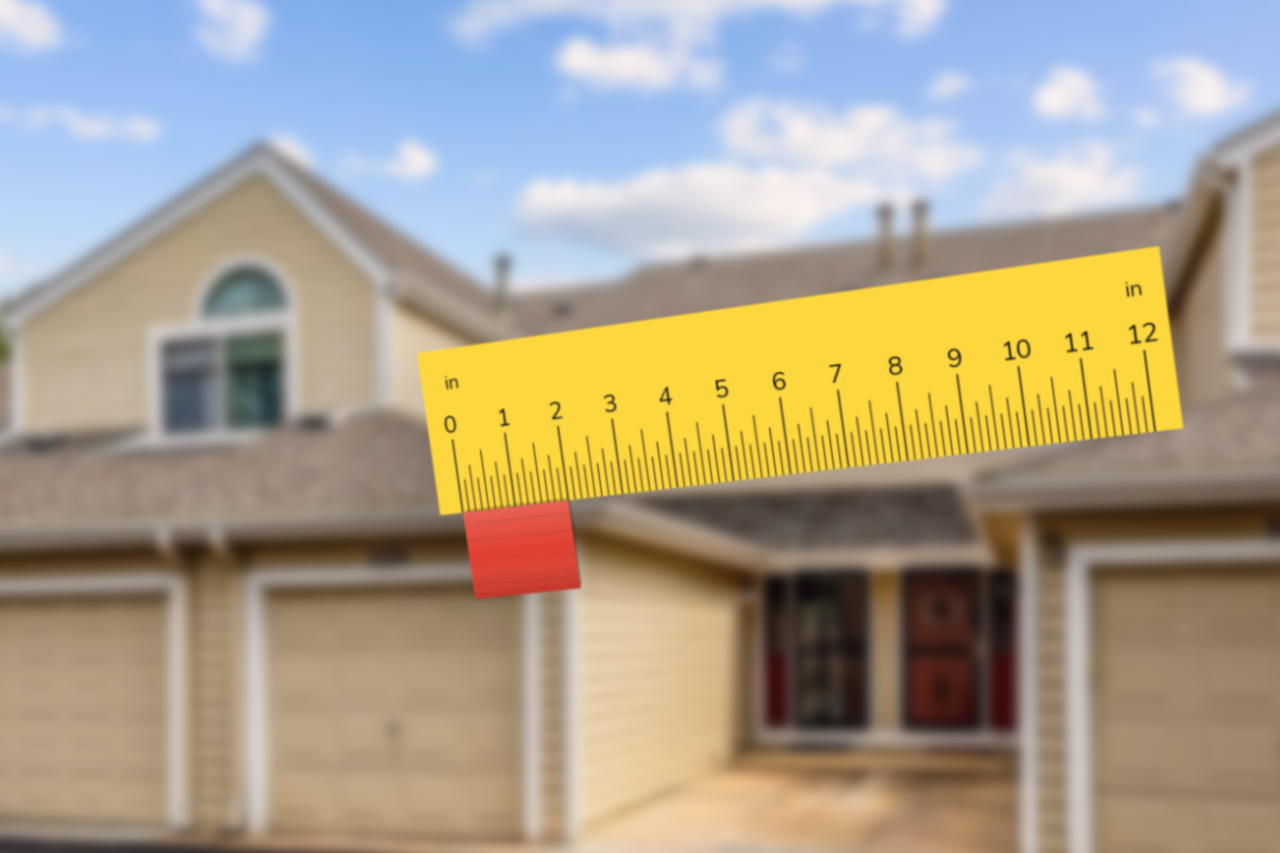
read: 2 in
